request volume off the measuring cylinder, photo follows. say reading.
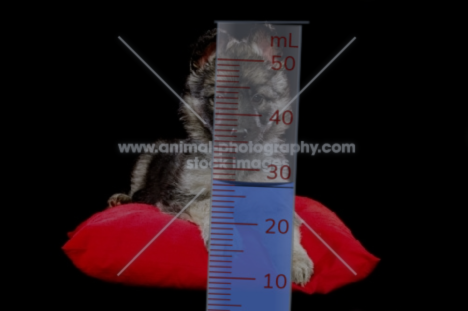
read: 27 mL
